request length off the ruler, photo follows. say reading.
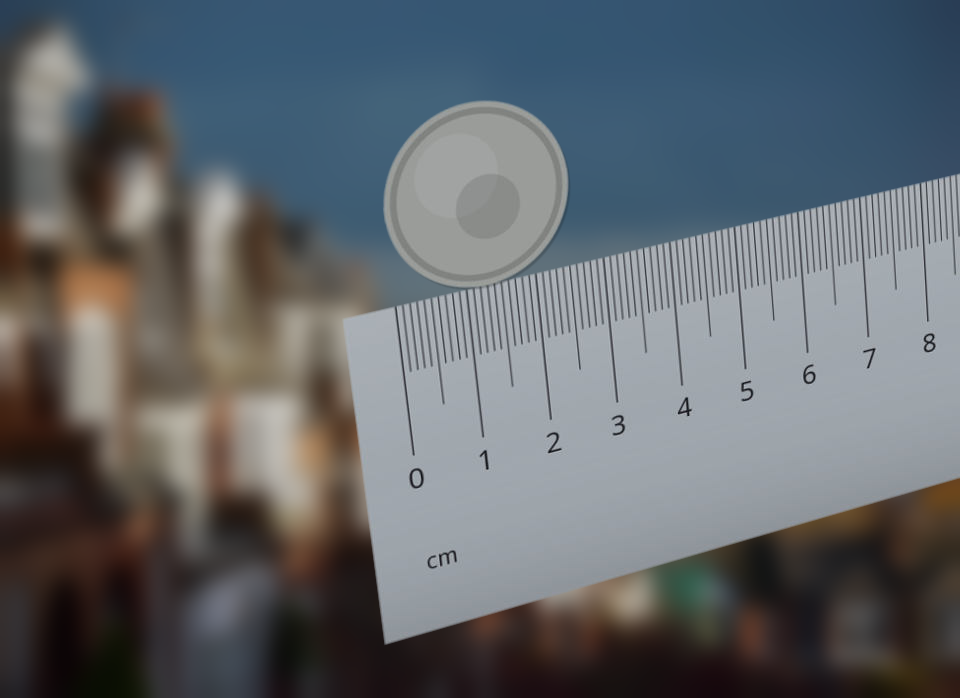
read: 2.6 cm
